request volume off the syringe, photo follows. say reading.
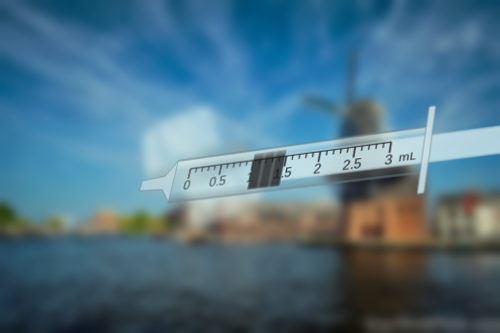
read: 1 mL
